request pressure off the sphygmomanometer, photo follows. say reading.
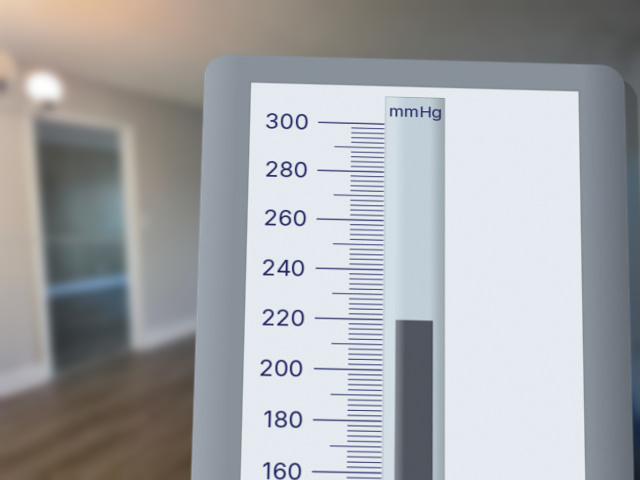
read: 220 mmHg
